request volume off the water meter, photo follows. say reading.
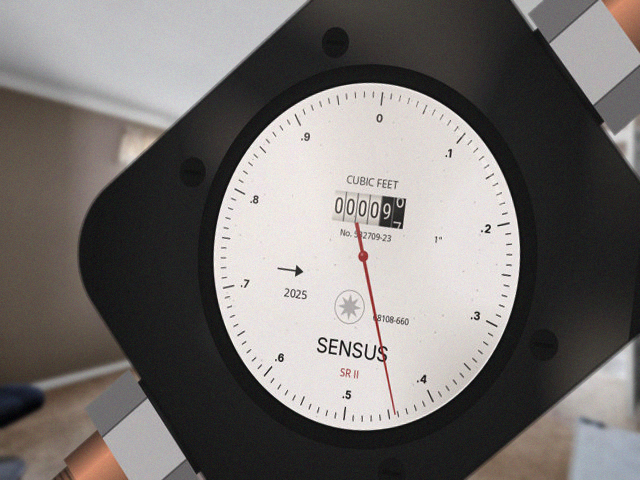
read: 96.44 ft³
